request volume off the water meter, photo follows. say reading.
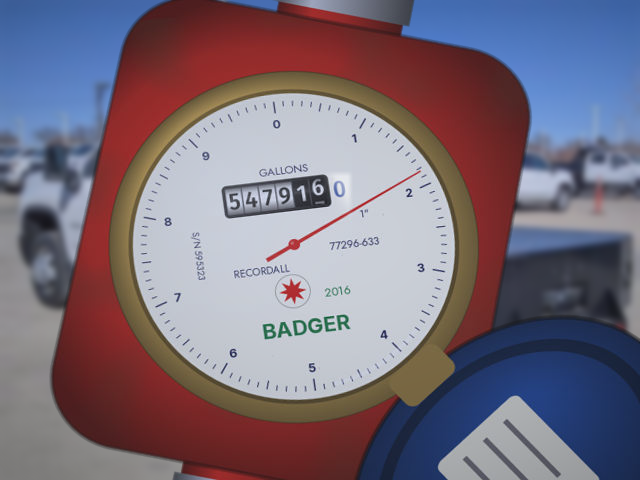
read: 5479161.8 gal
